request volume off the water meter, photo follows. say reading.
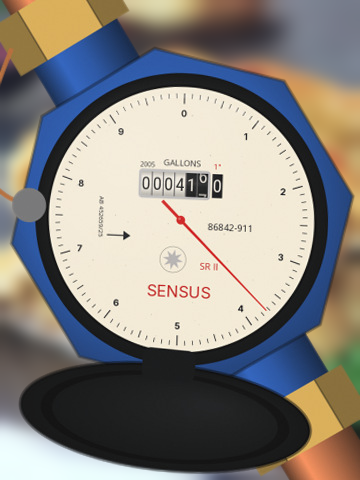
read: 4163.7 gal
